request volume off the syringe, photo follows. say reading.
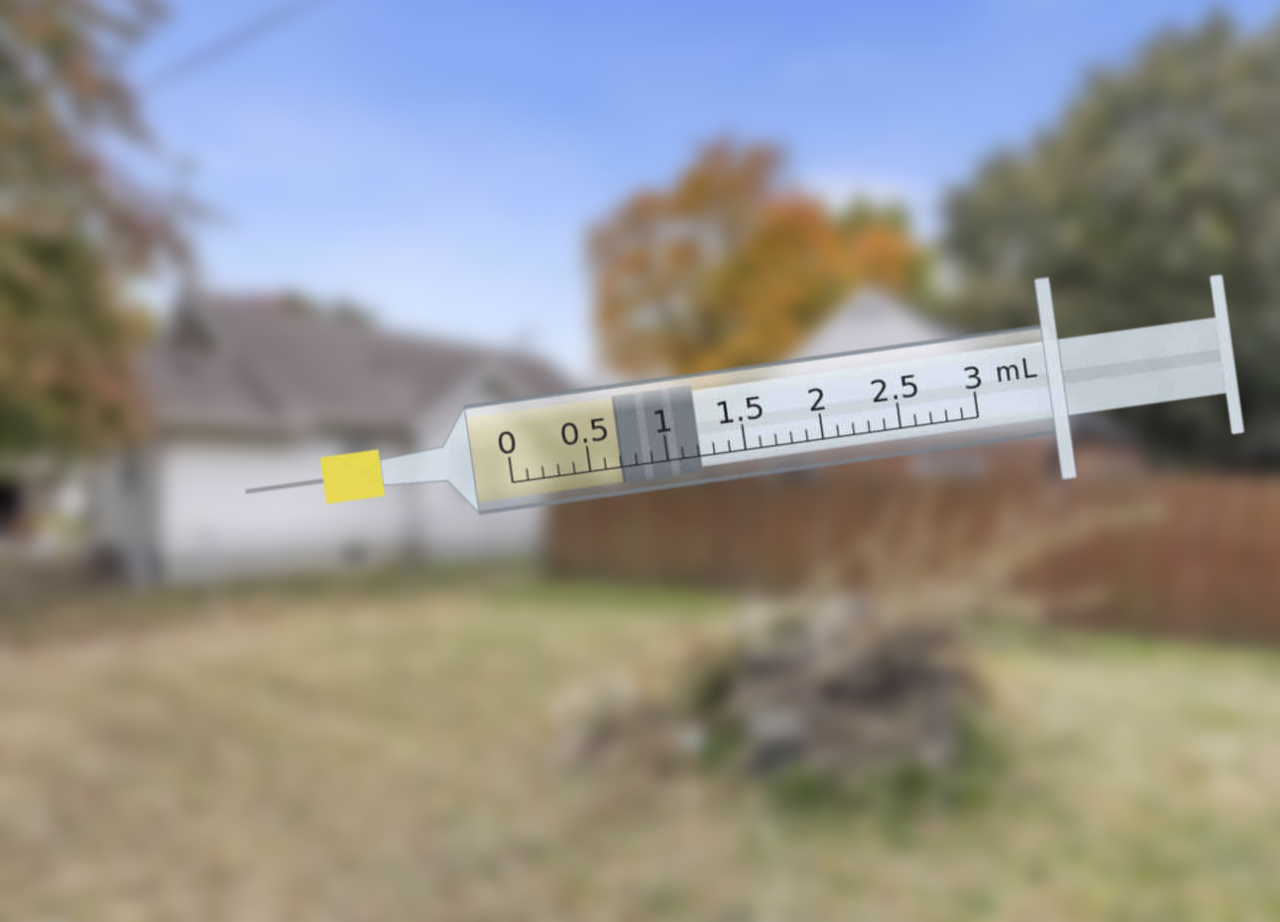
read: 0.7 mL
